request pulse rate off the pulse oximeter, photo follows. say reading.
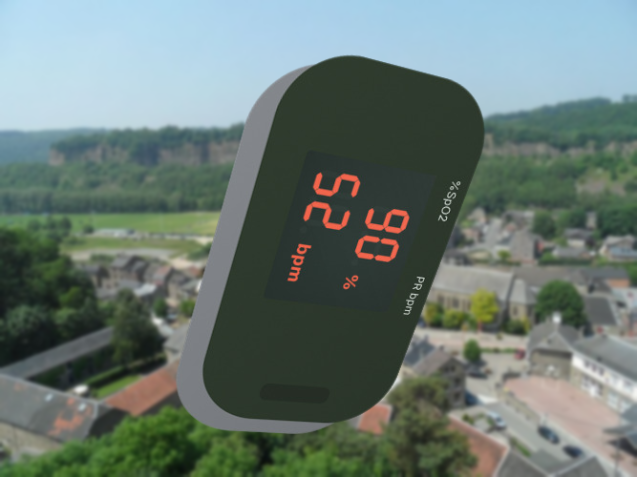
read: 52 bpm
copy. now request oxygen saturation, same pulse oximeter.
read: 90 %
